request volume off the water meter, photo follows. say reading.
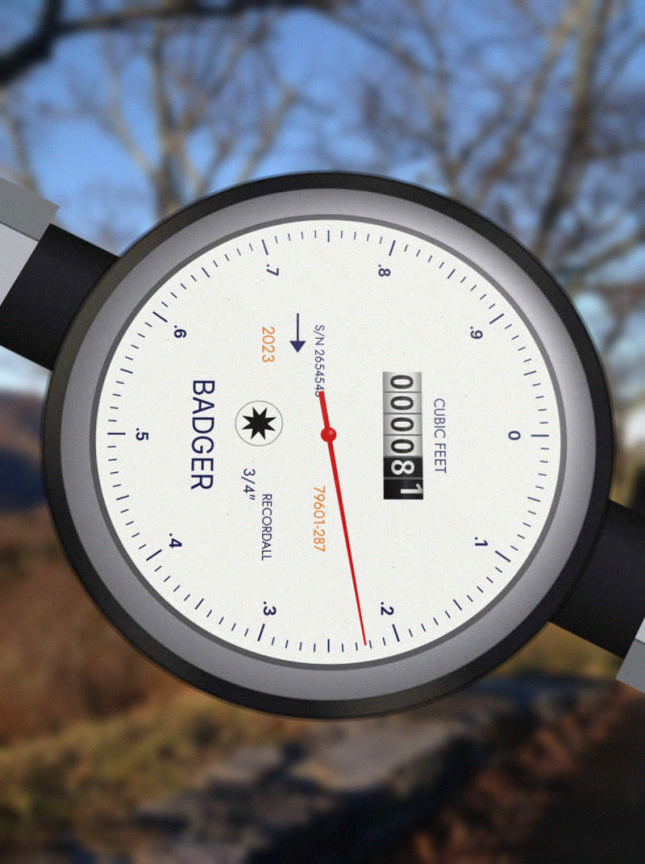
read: 81.22 ft³
